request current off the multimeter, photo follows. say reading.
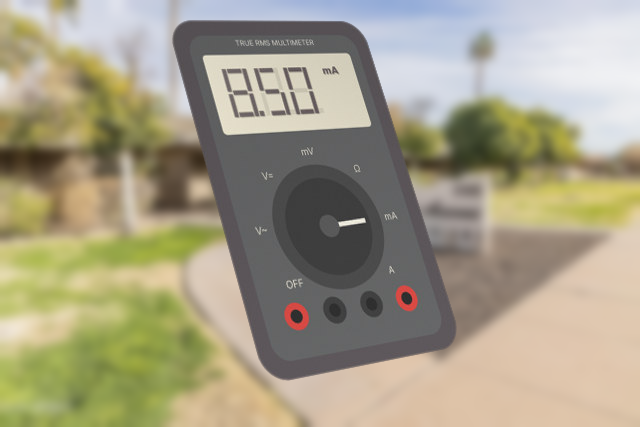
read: 8.50 mA
